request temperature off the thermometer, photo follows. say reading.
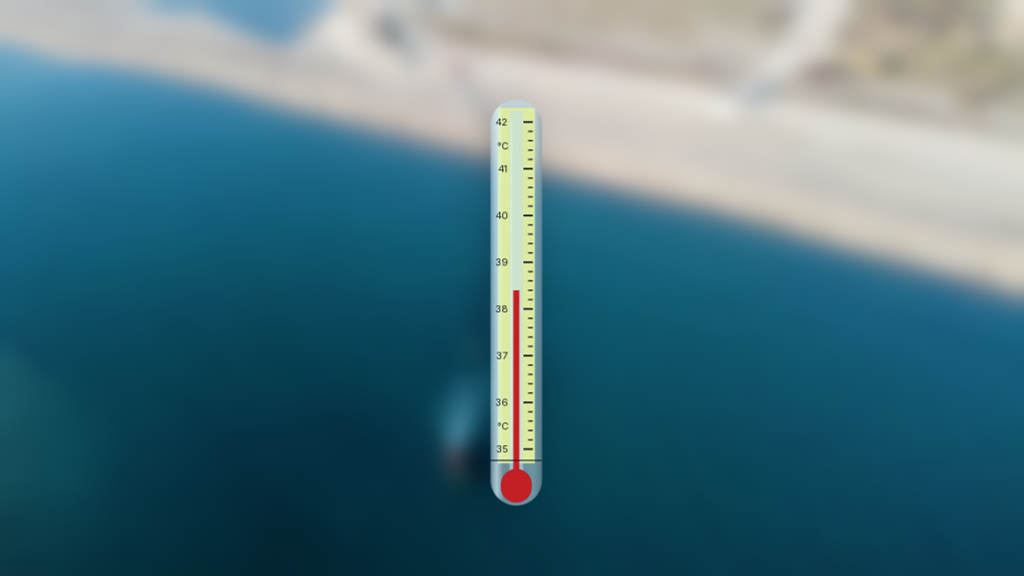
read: 38.4 °C
